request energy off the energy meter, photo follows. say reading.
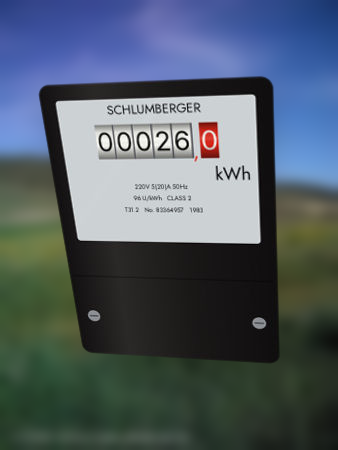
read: 26.0 kWh
